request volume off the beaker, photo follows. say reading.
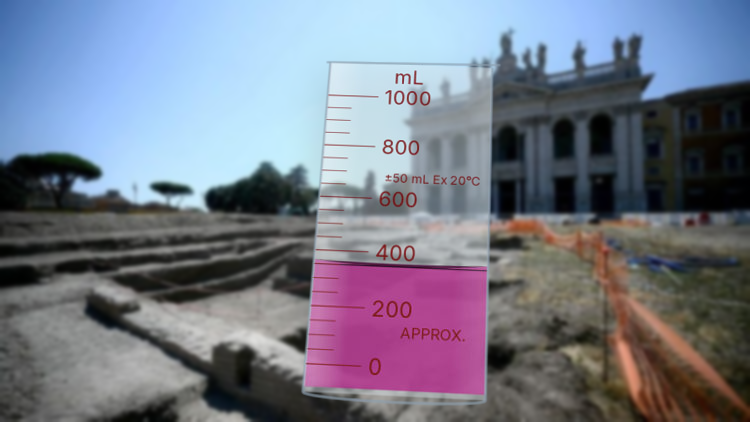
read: 350 mL
